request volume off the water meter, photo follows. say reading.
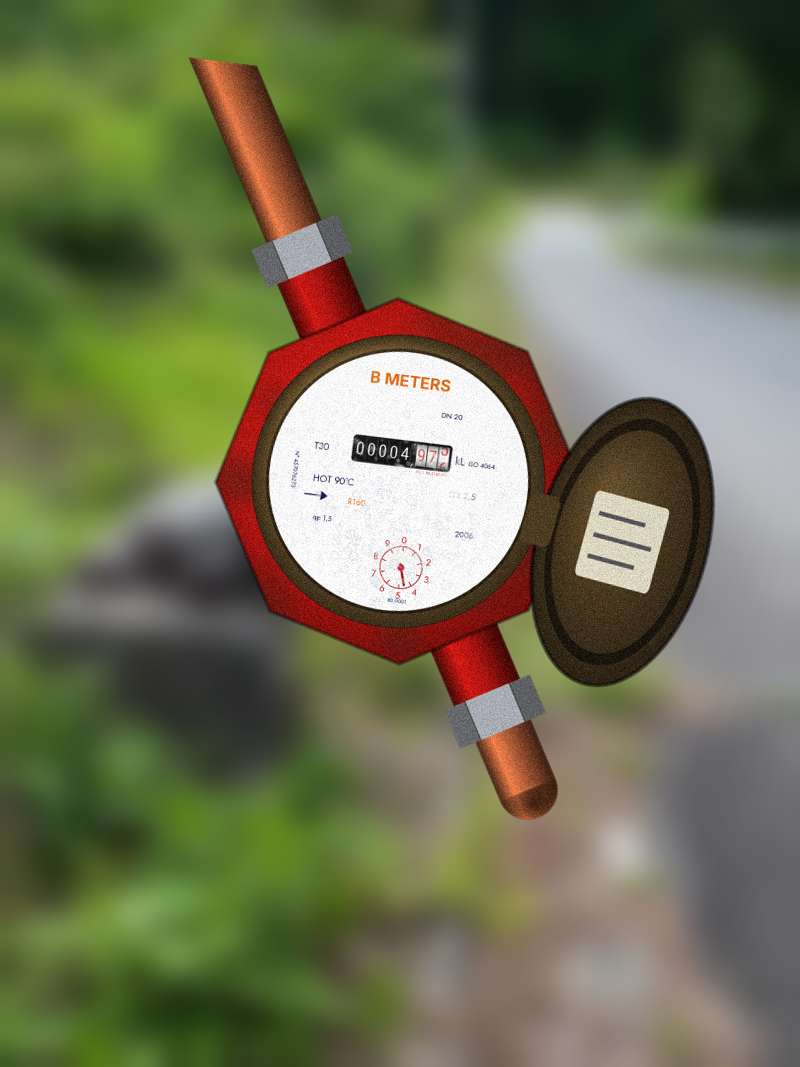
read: 4.9754 kL
